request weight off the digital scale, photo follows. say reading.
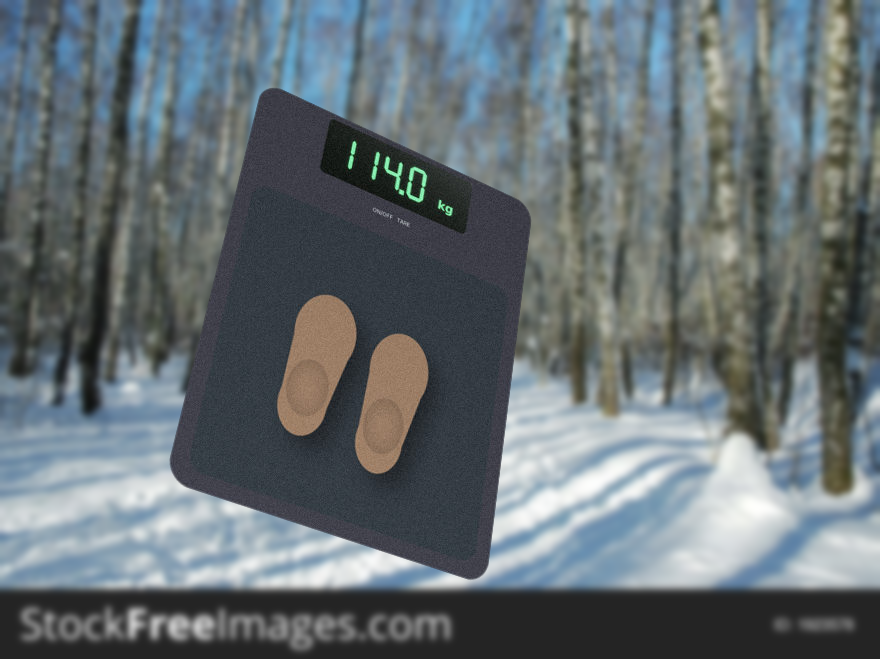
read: 114.0 kg
